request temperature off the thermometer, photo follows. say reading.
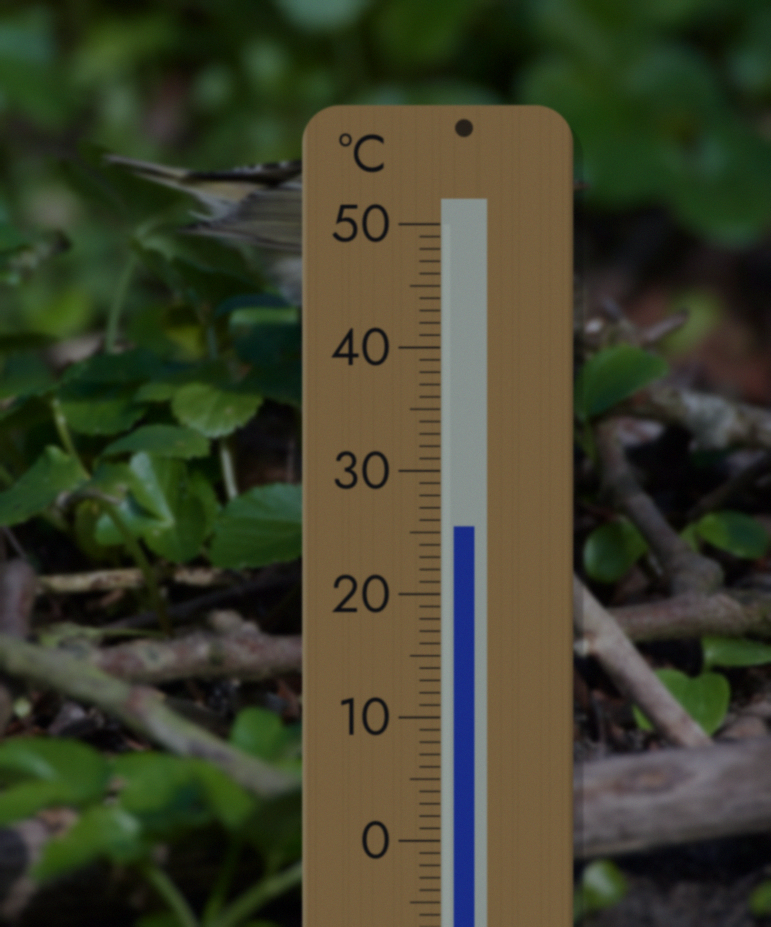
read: 25.5 °C
